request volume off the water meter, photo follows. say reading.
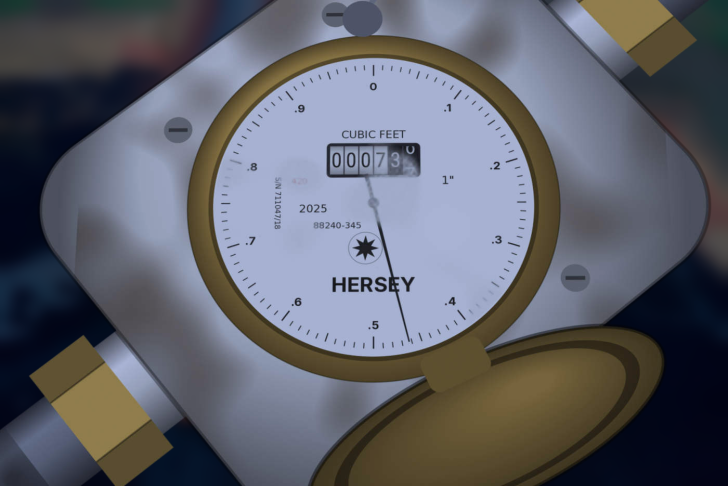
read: 736.46 ft³
